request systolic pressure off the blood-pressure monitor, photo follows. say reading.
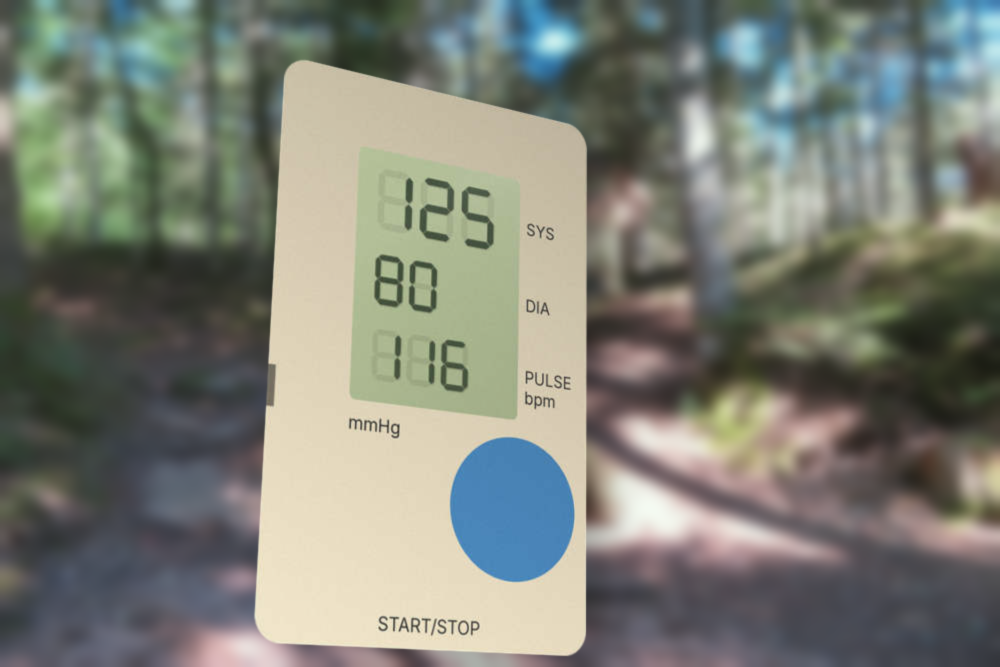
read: 125 mmHg
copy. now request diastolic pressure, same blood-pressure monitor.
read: 80 mmHg
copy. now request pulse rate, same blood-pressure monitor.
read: 116 bpm
